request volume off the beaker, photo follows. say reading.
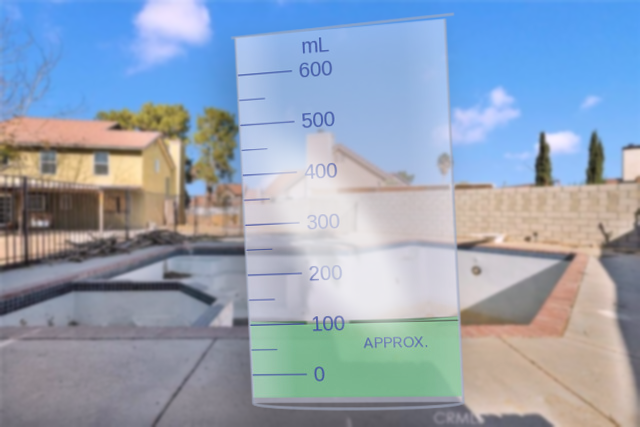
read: 100 mL
